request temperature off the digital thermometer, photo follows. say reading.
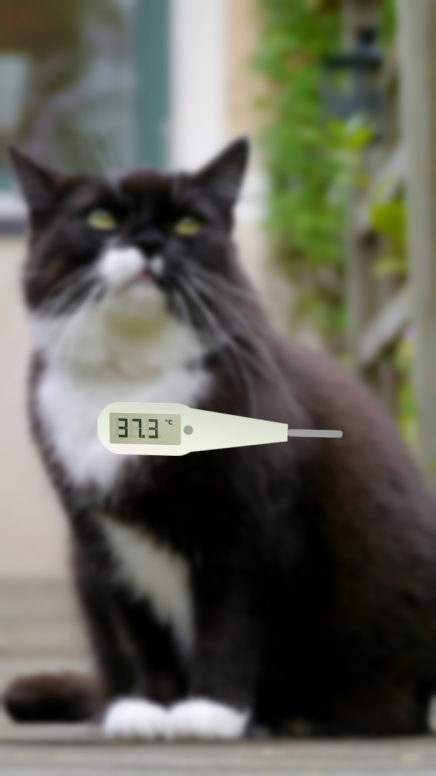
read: 37.3 °C
